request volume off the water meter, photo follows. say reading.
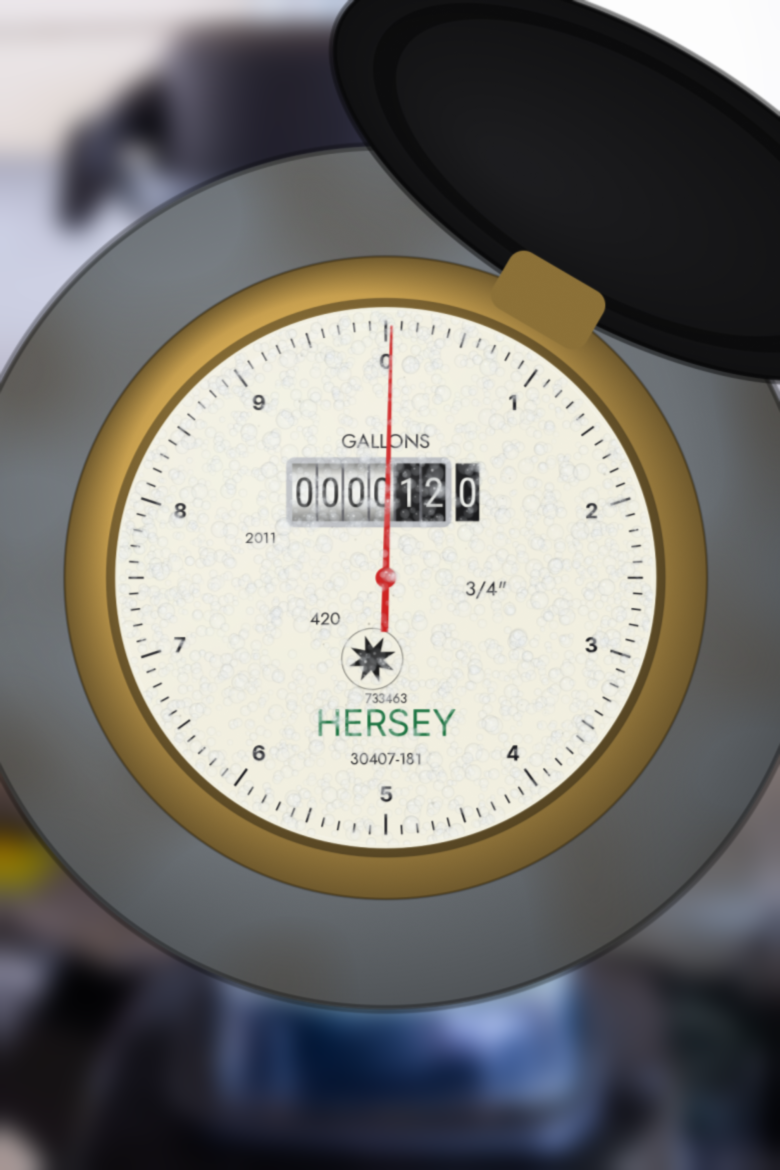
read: 120.0 gal
